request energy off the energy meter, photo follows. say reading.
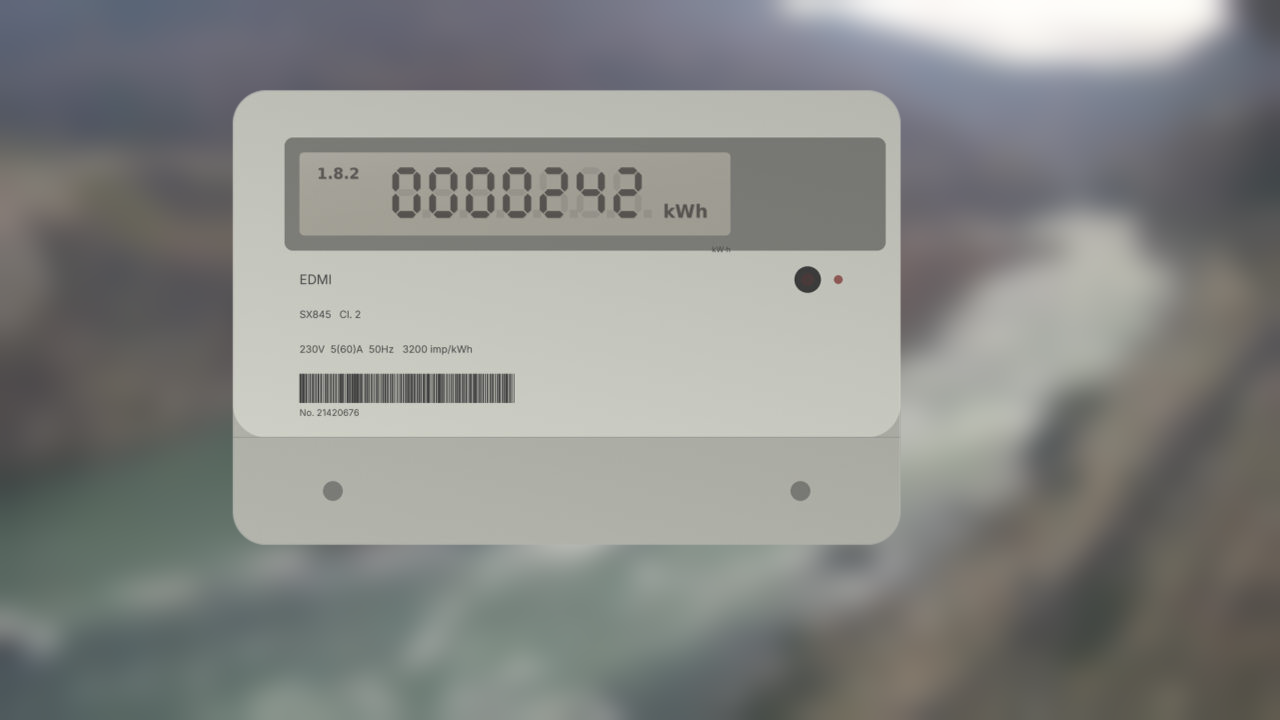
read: 242 kWh
